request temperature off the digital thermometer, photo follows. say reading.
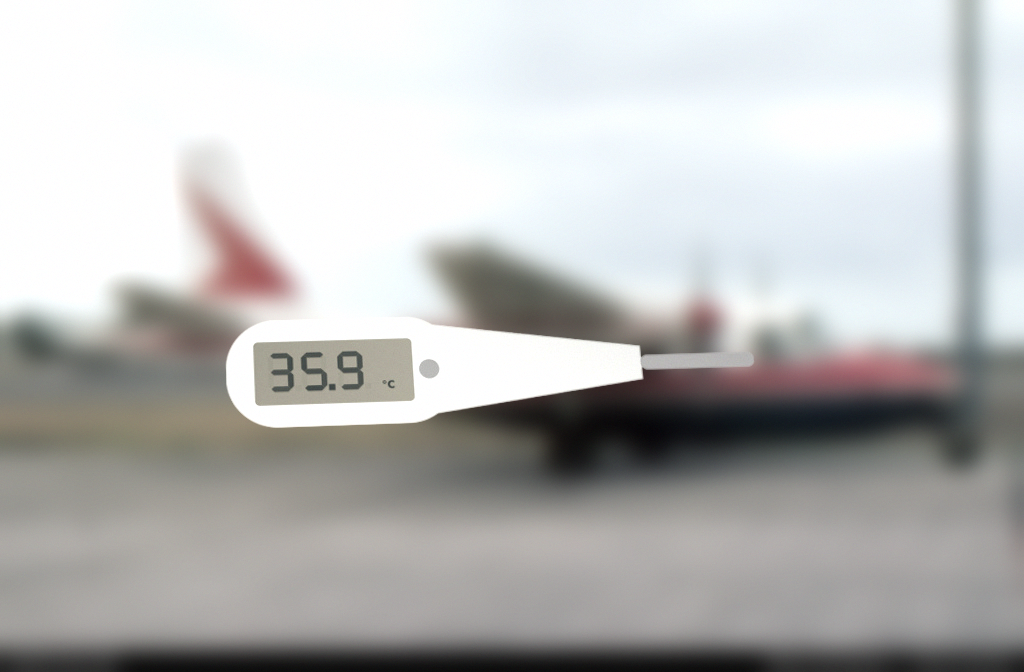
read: 35.9 °C
